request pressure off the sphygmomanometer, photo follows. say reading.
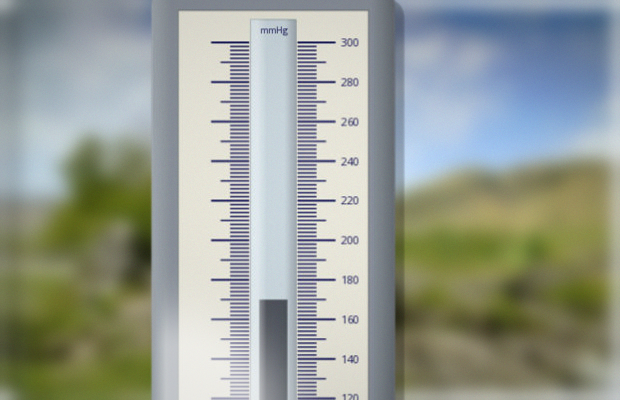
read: 170 mmHg
